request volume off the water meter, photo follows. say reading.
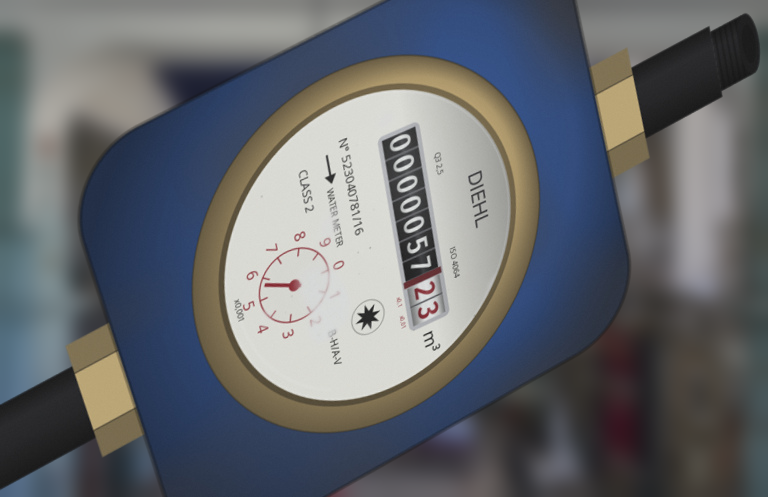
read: 57.235 m³
